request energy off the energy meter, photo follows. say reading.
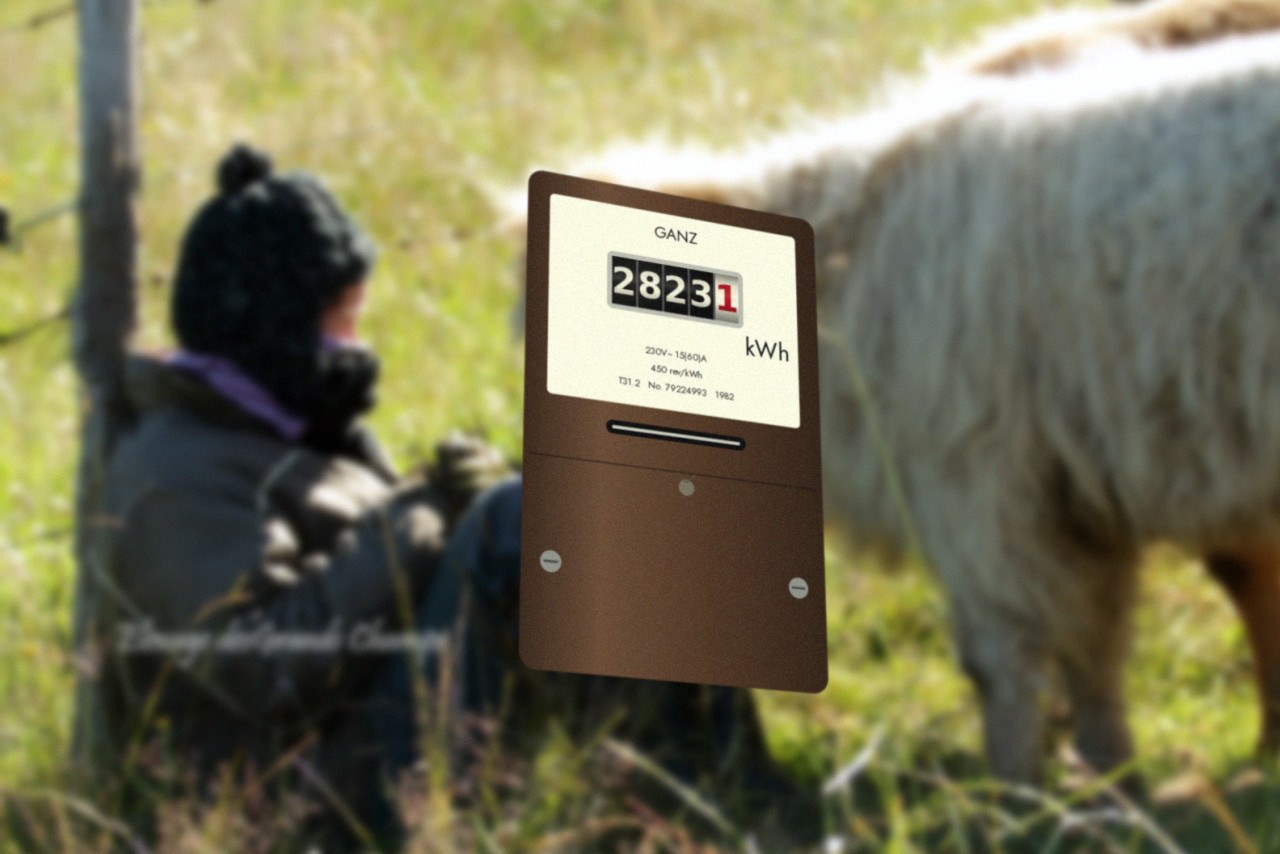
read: 2823.1 kWh
